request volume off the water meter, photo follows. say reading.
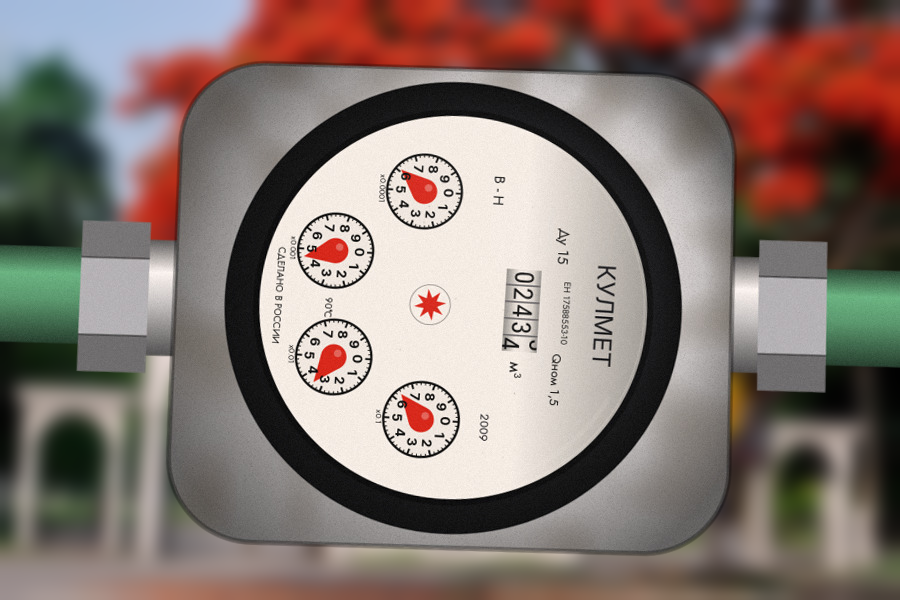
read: 2433.6346 m³
